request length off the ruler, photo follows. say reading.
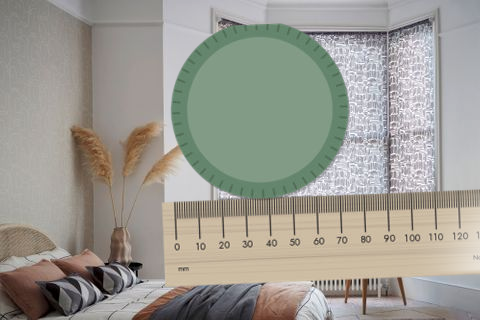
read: 75 mm
